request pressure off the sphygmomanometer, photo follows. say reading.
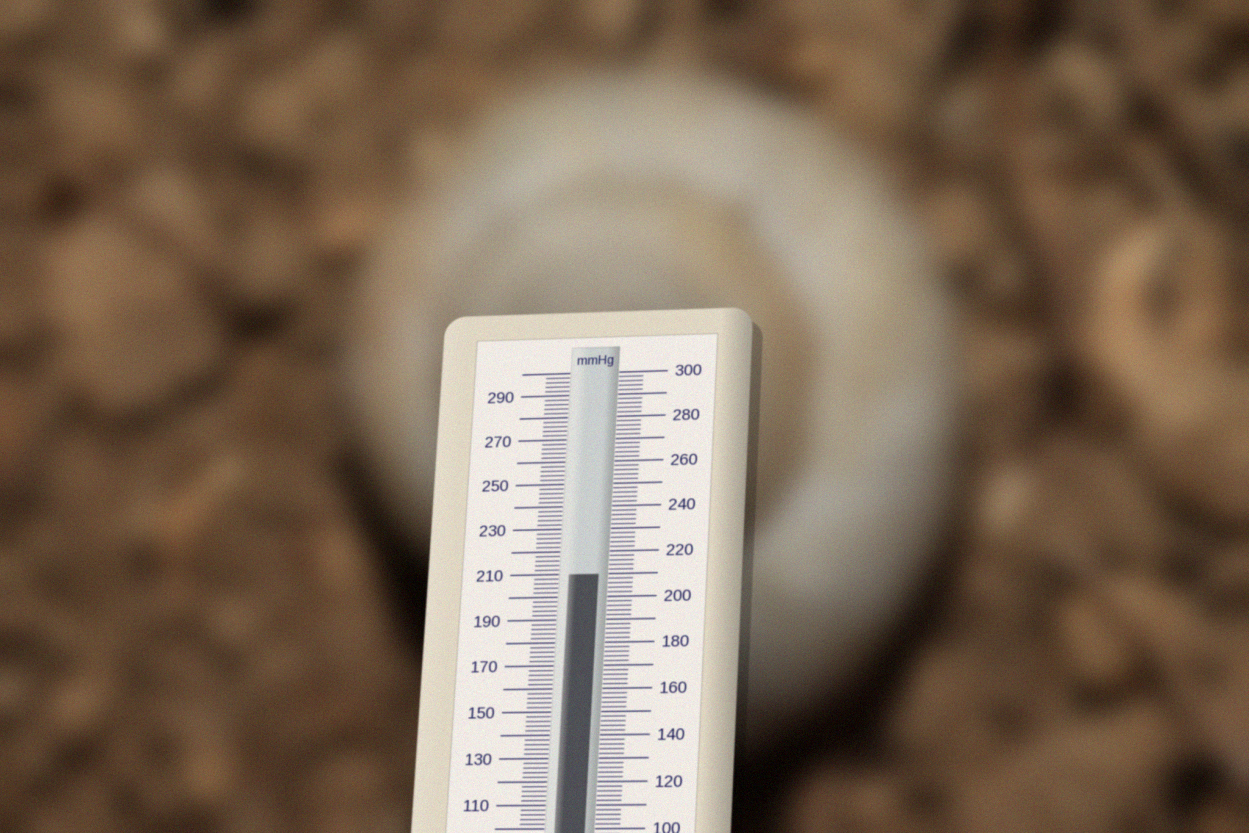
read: 210 mmHg
